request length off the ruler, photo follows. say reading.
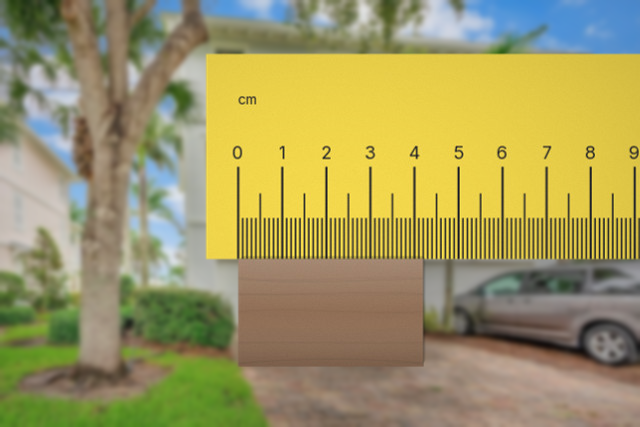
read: 4.2 cm
